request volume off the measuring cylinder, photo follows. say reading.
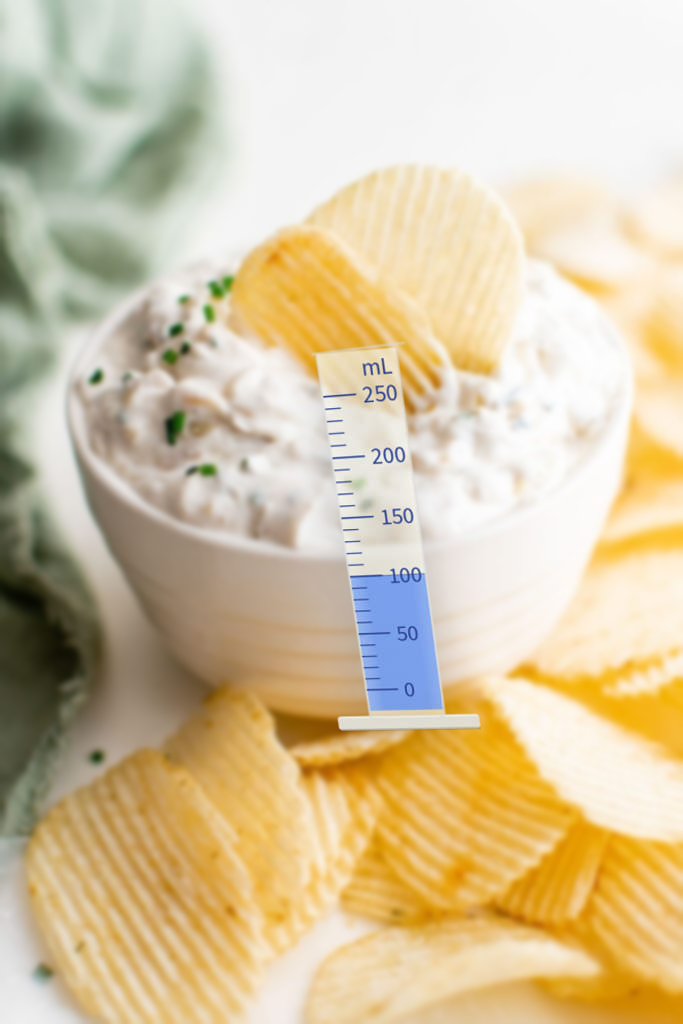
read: 100 mL
